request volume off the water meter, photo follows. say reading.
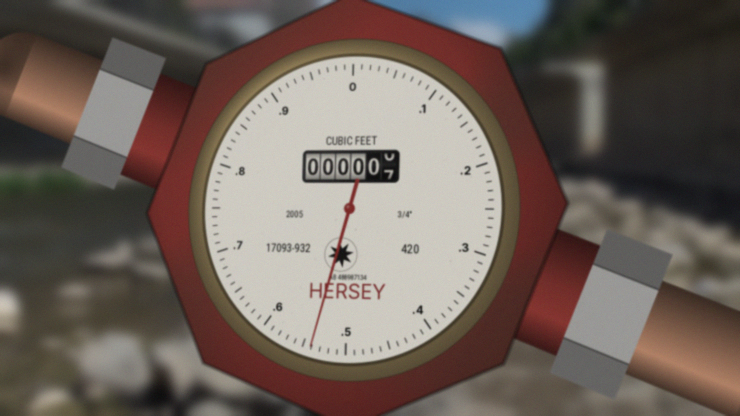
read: 6.54 ft³
